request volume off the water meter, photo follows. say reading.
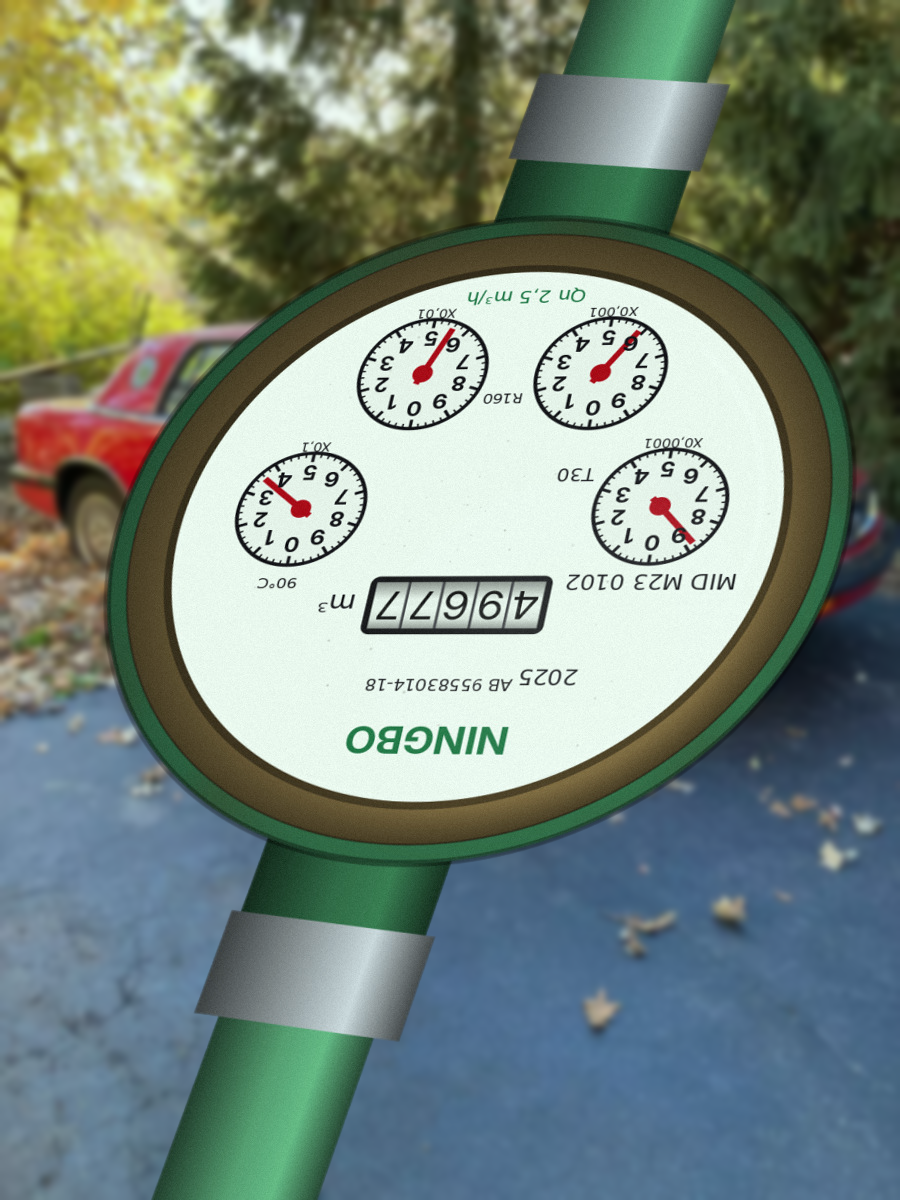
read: 49677.3558 m³
